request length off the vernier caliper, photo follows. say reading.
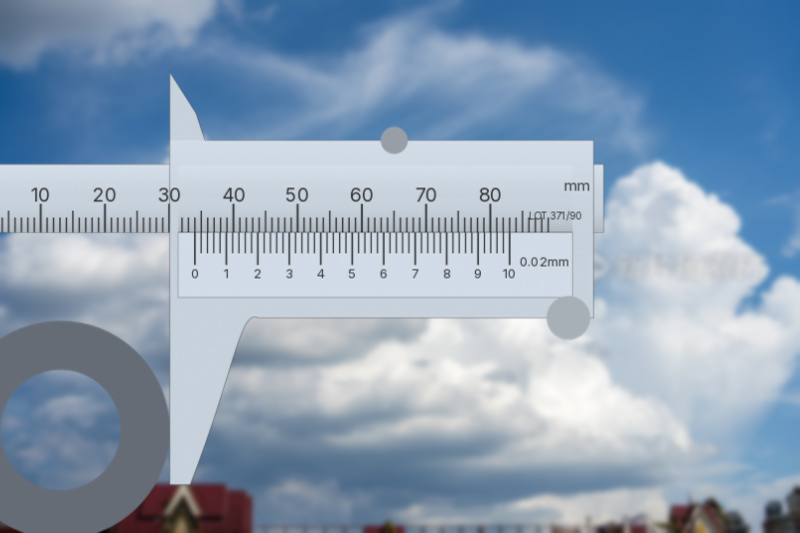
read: 34.0 mm
